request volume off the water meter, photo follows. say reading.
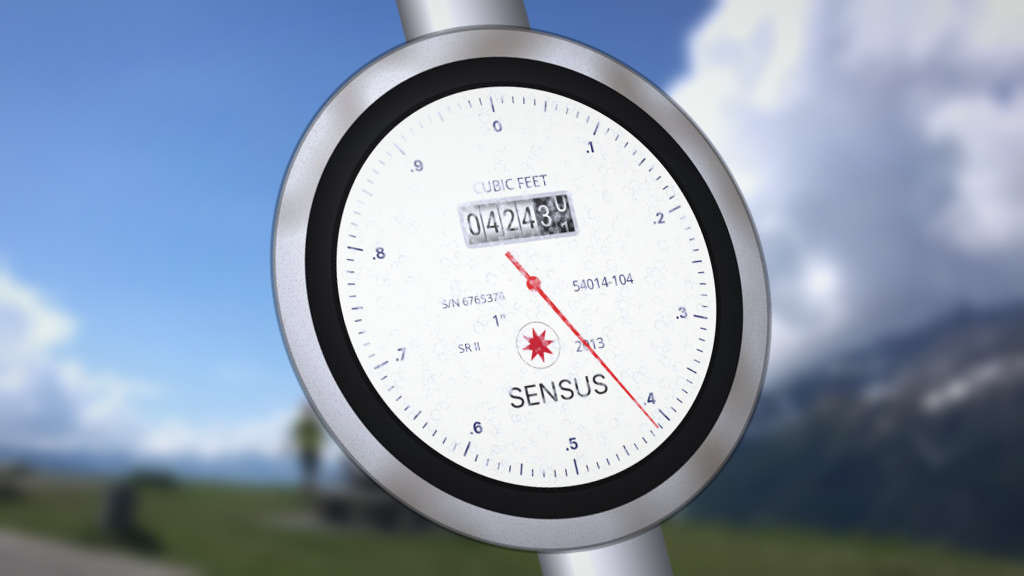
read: 42430.41 ft³
